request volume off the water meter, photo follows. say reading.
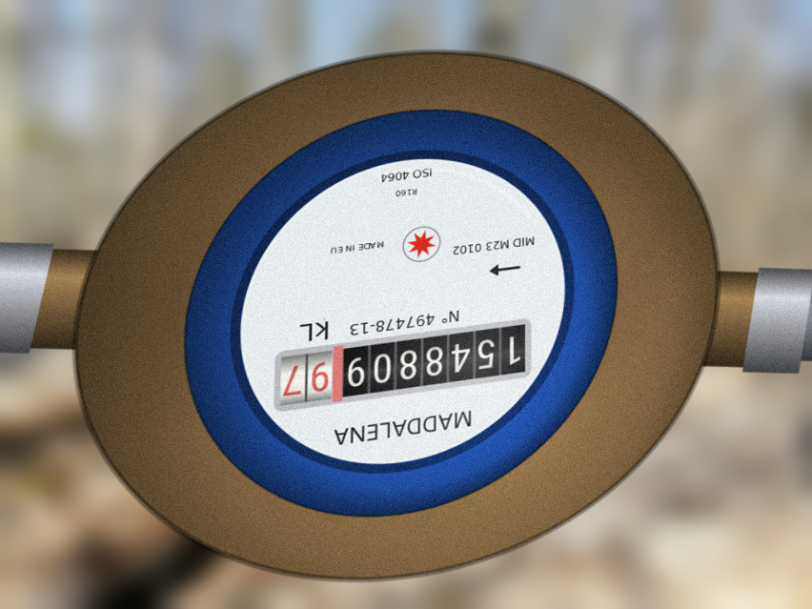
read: 1548809.97 kL
